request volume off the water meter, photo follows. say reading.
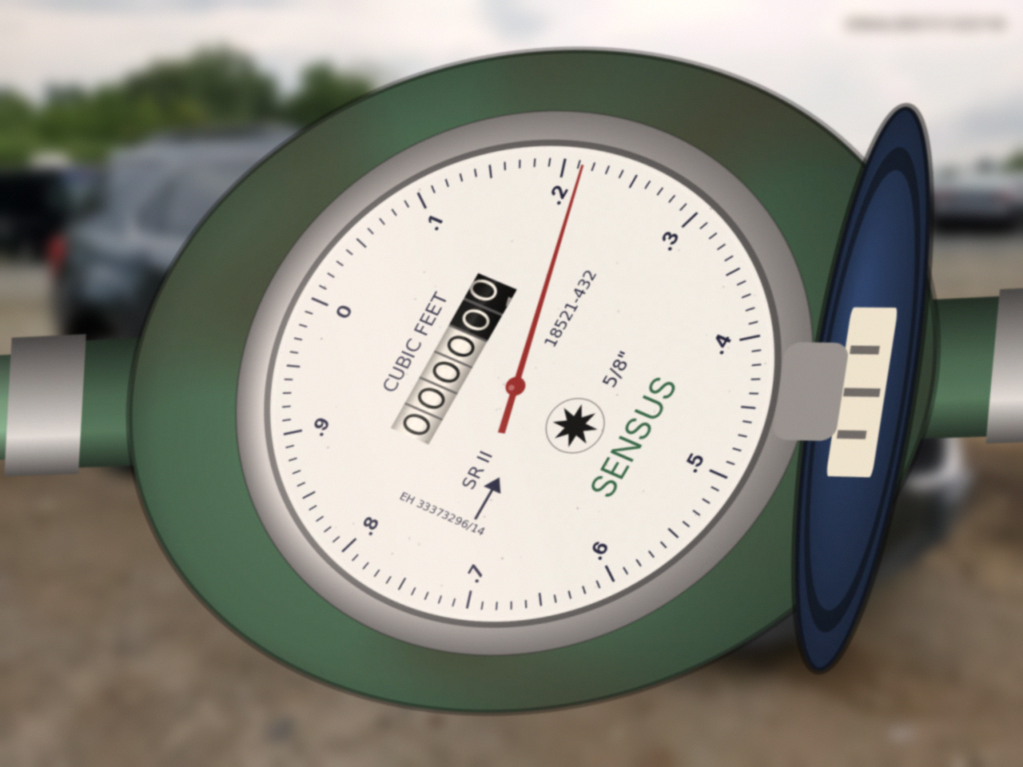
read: 0.21 ft³
